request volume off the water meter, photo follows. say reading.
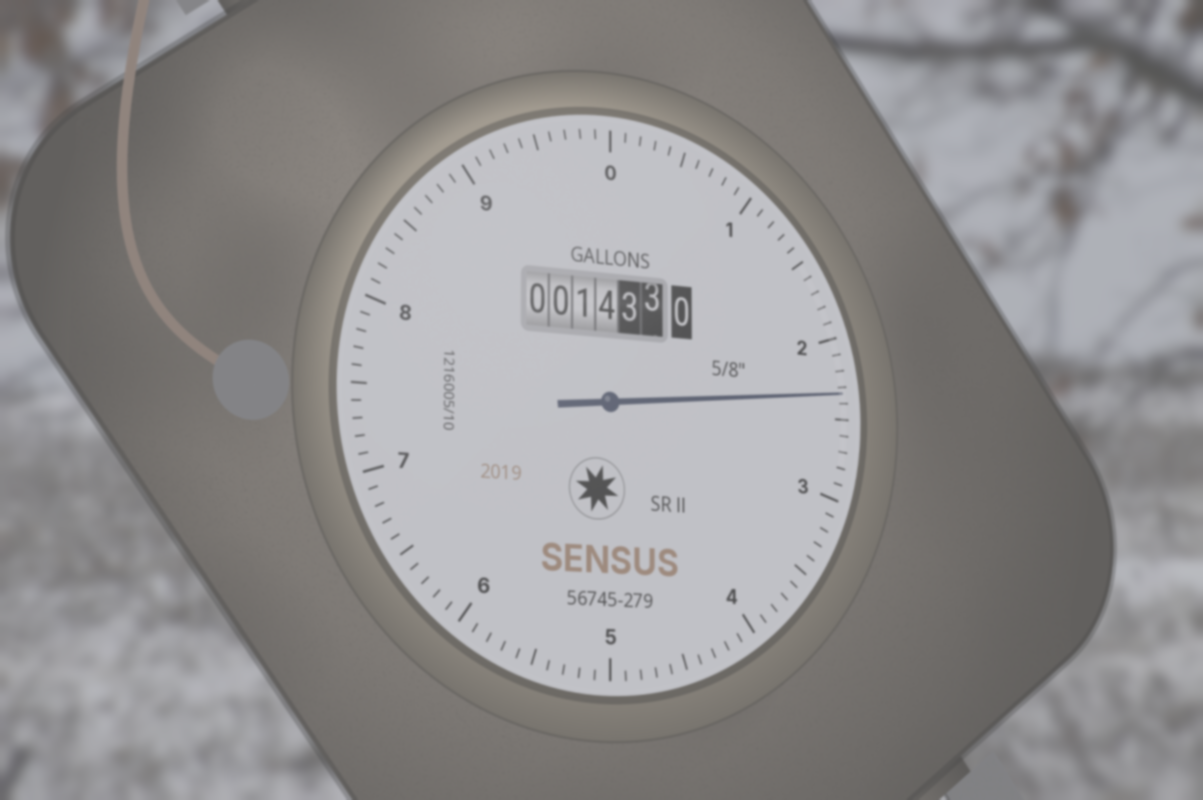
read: 14332.3 gal
